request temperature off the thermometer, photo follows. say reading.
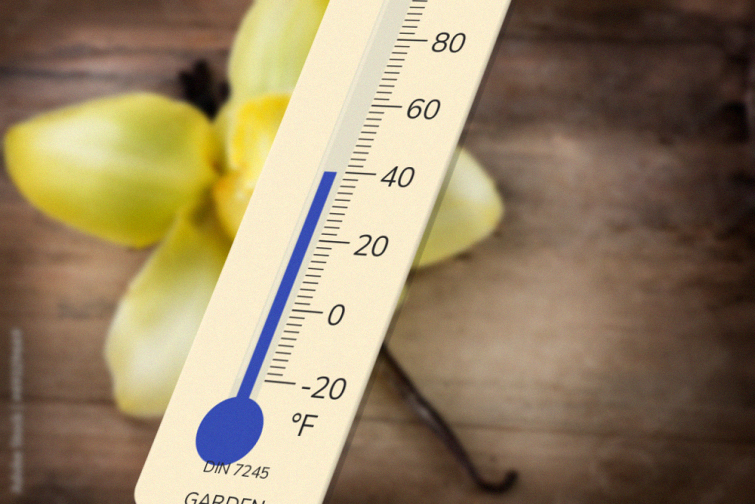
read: 40 °F
